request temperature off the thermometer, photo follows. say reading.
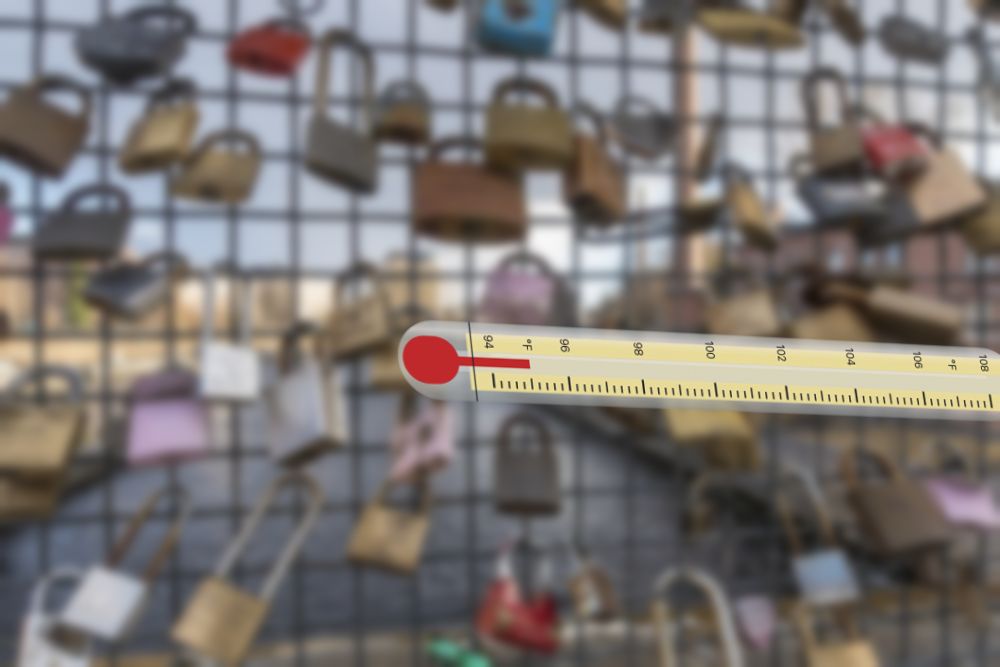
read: 95 °F
